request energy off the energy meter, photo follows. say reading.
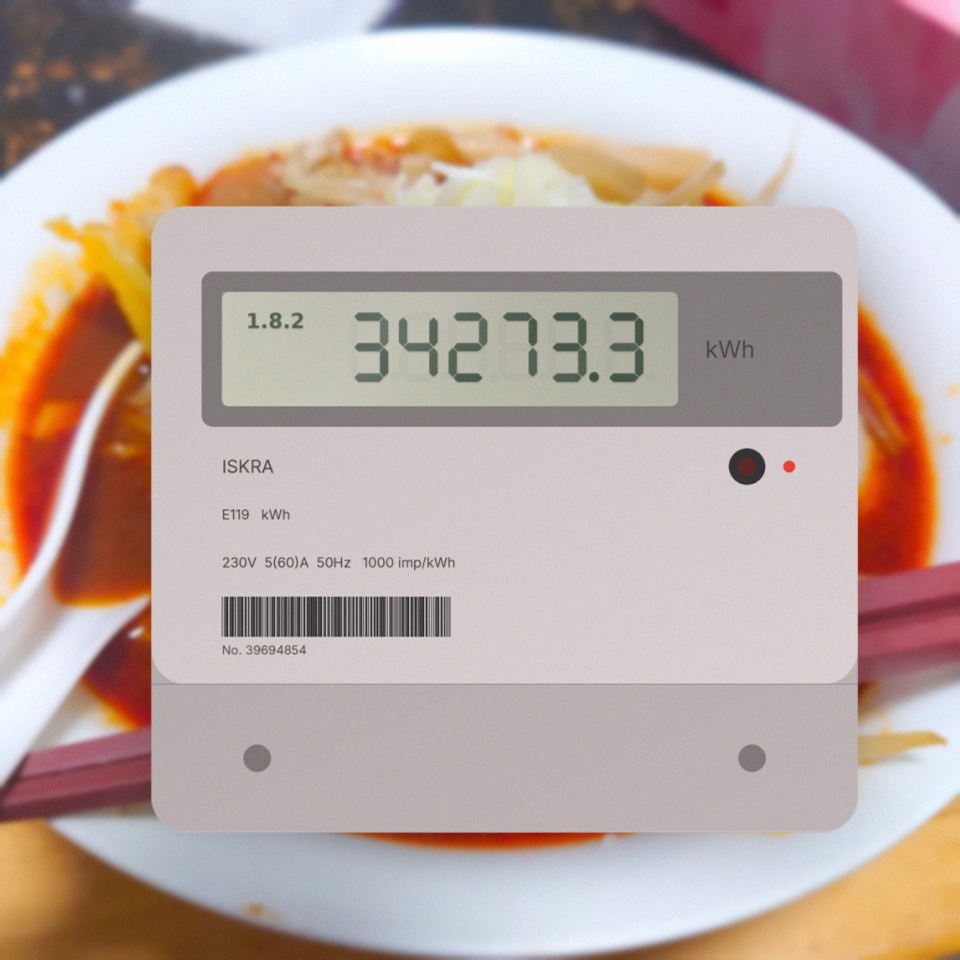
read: 34273.3 kWh
